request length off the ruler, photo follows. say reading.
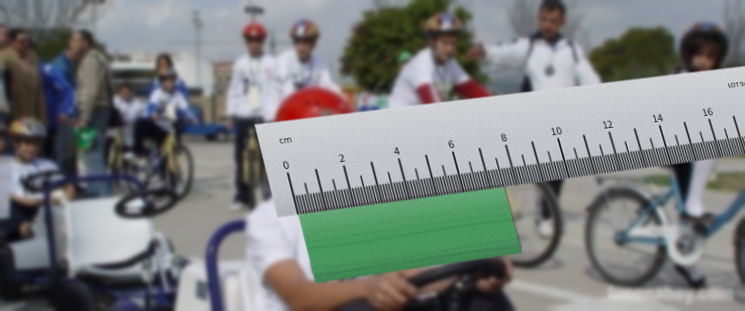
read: 7.5 cm
